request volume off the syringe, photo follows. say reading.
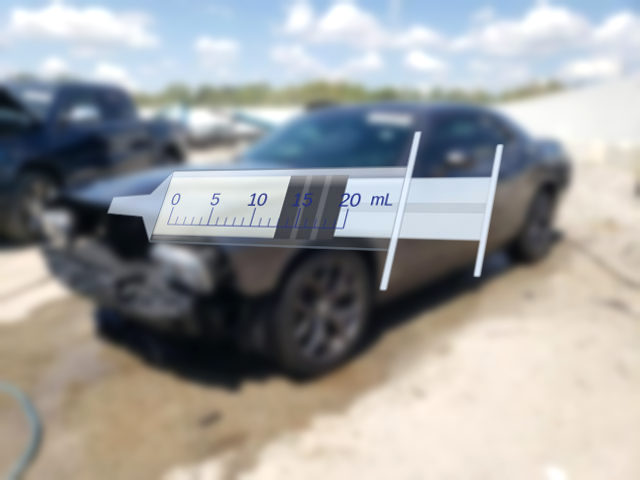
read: 13 mL
